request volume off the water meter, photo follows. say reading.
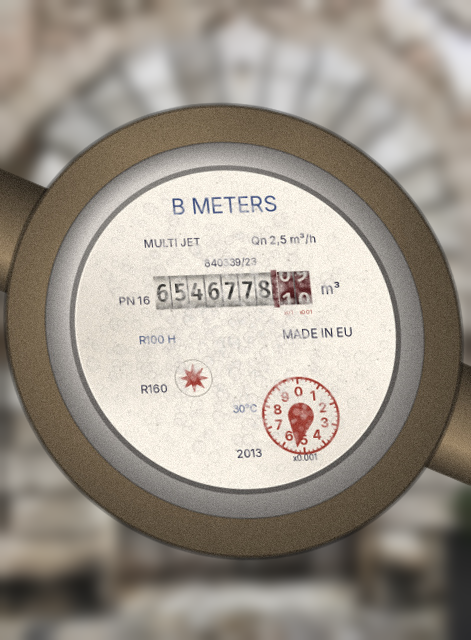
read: 6546778.095 m³
